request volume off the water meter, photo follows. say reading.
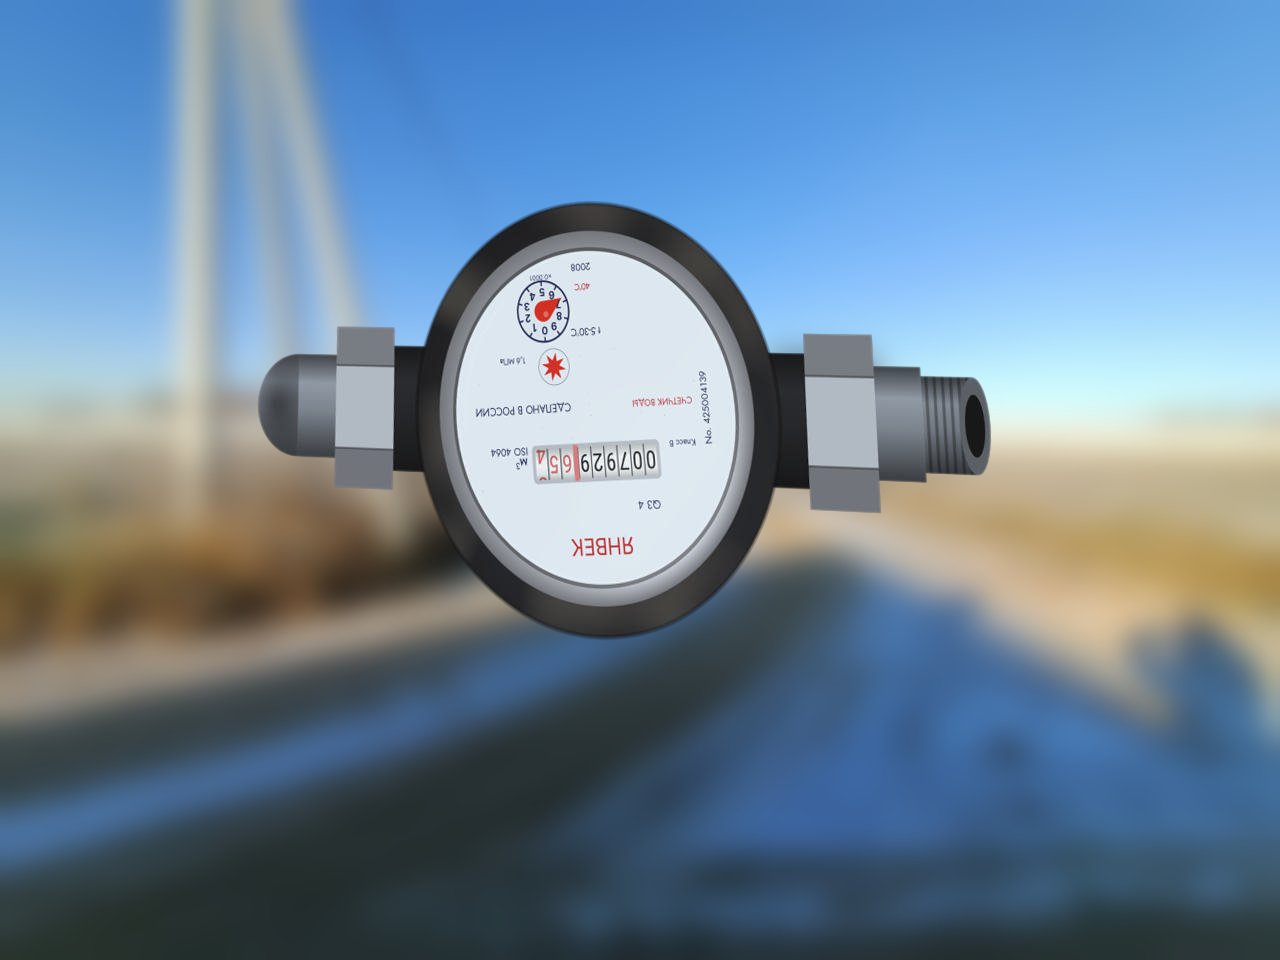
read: 7929.6536 m³
